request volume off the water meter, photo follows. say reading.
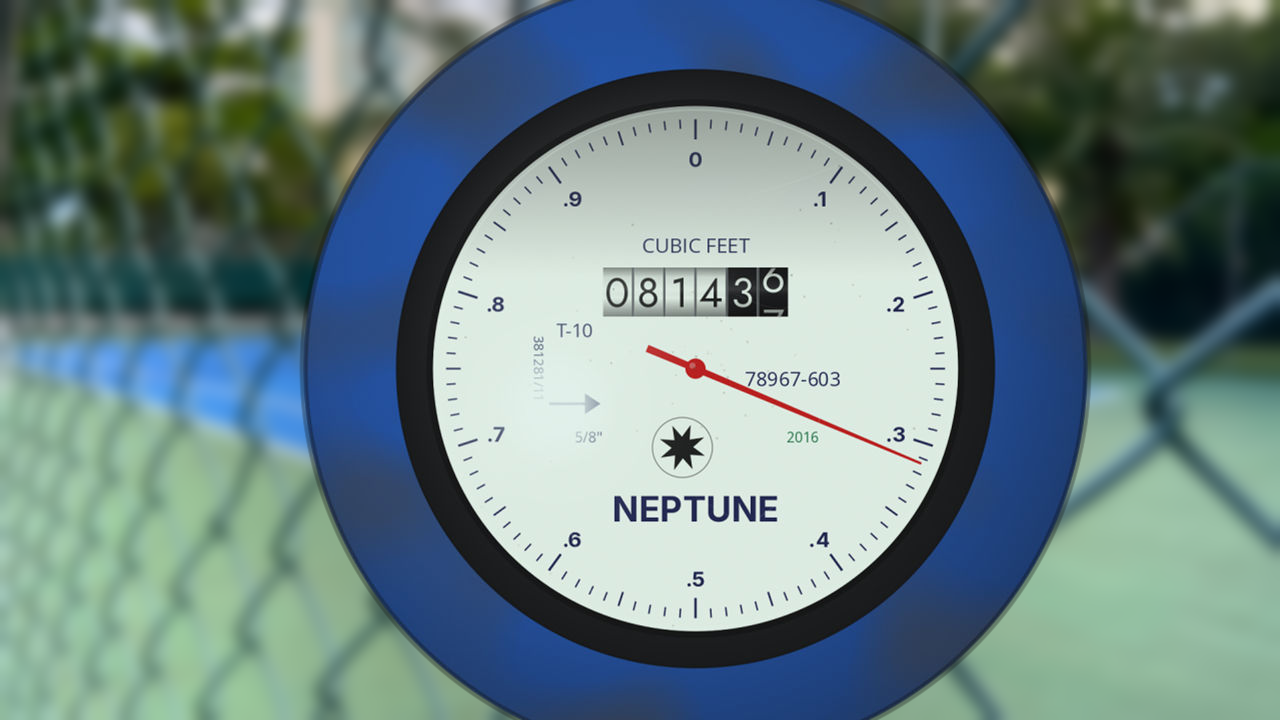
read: 81436.31 ft³
